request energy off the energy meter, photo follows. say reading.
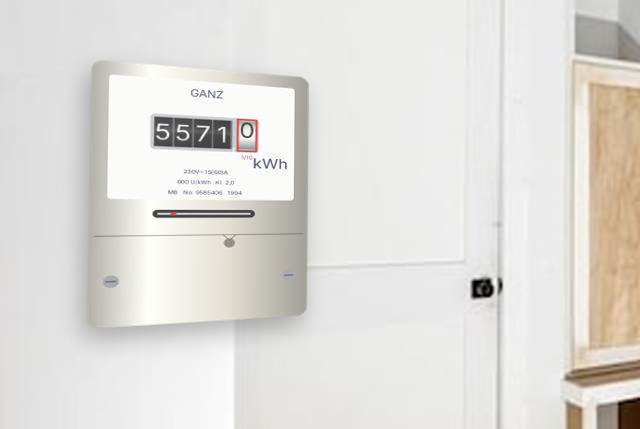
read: 5571.0 kWh
